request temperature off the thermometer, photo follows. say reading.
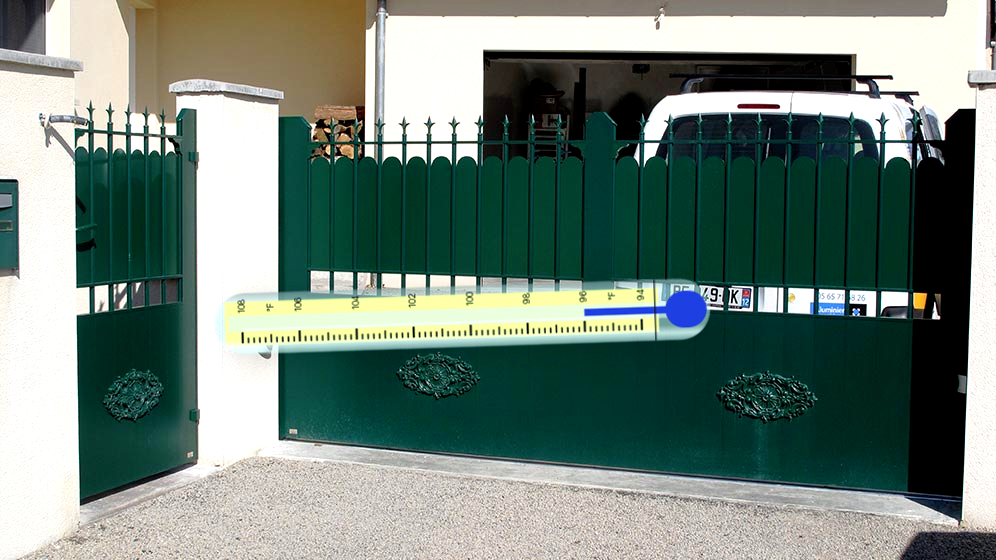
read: 96 °F
